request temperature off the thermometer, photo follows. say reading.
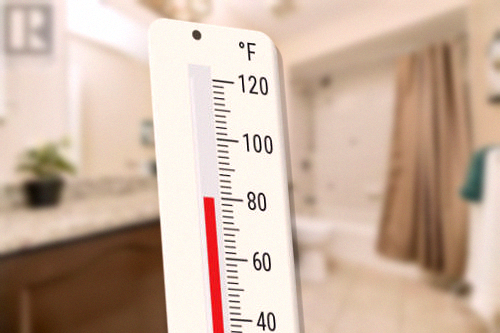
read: 80 °F
